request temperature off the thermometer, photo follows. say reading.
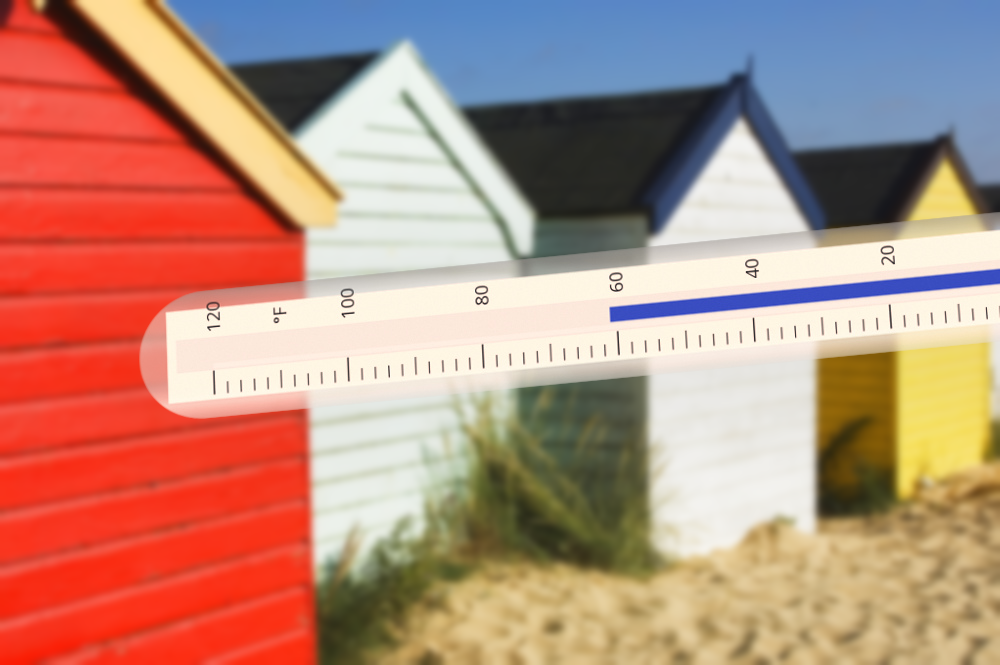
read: 61 °F
